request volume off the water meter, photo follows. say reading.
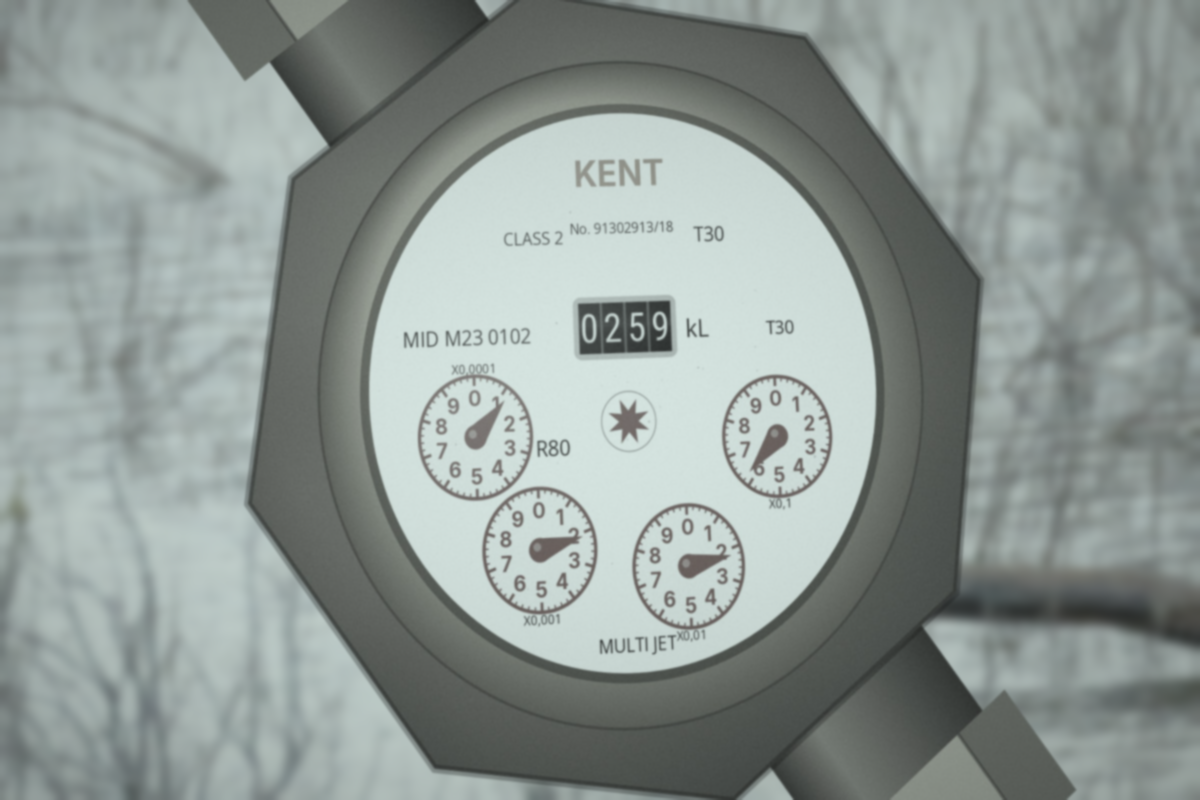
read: 259.6221 kL
